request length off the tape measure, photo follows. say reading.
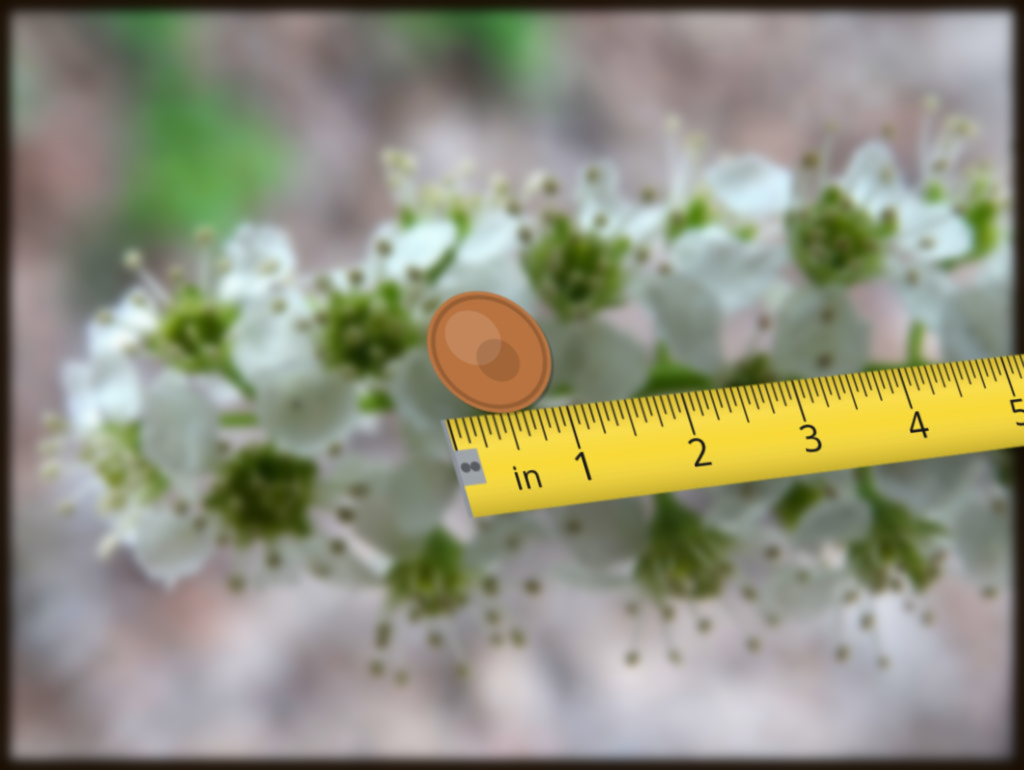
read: 1 in
